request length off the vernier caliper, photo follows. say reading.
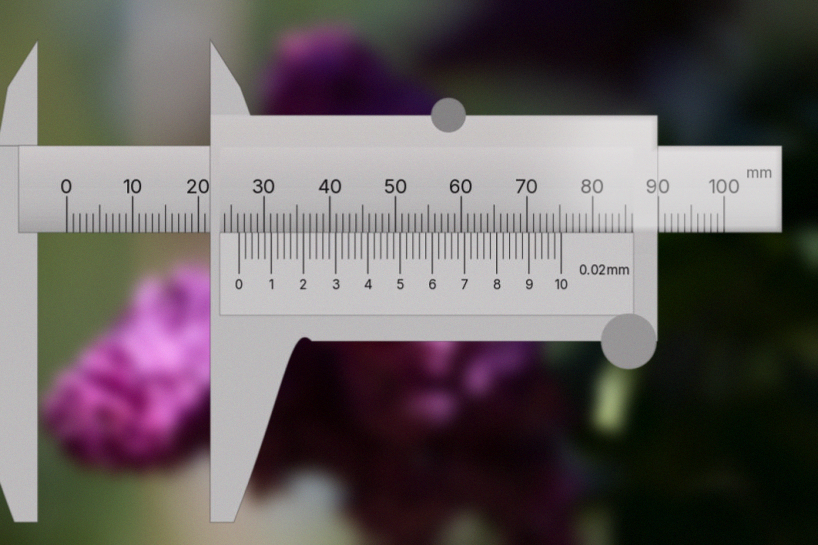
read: 26.2 mm
